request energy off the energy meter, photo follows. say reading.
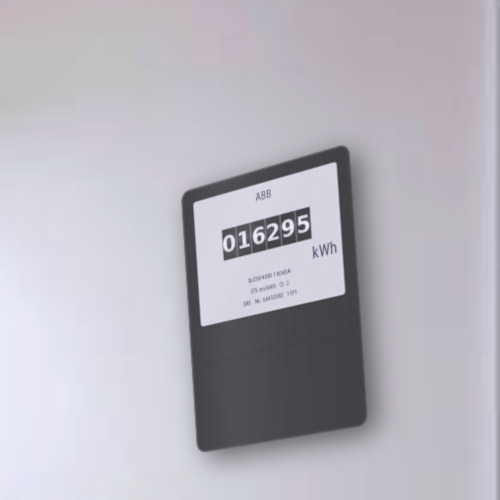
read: 16295 kWh
